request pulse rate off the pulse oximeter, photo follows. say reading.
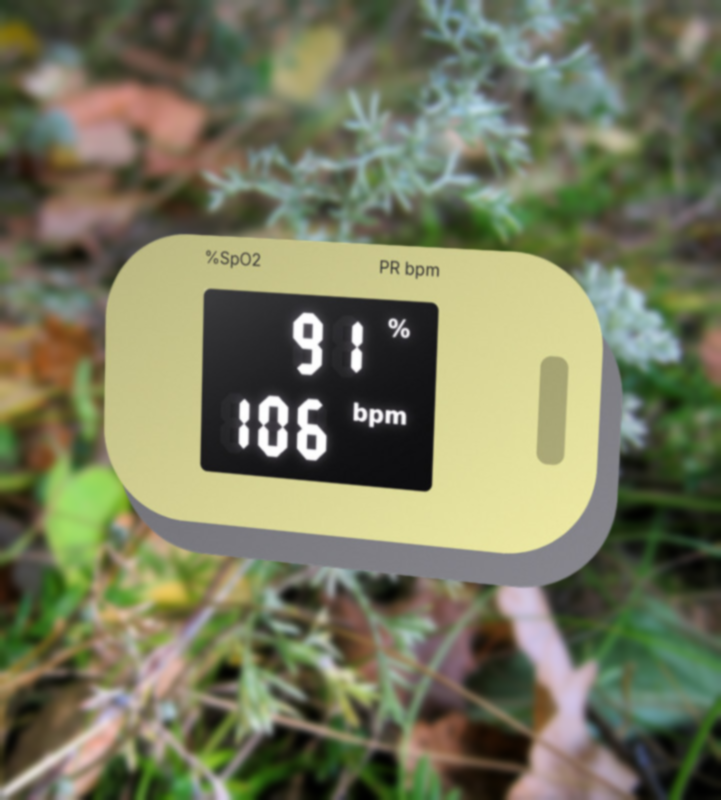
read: 106 bpm
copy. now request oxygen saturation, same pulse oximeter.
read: 91 %
